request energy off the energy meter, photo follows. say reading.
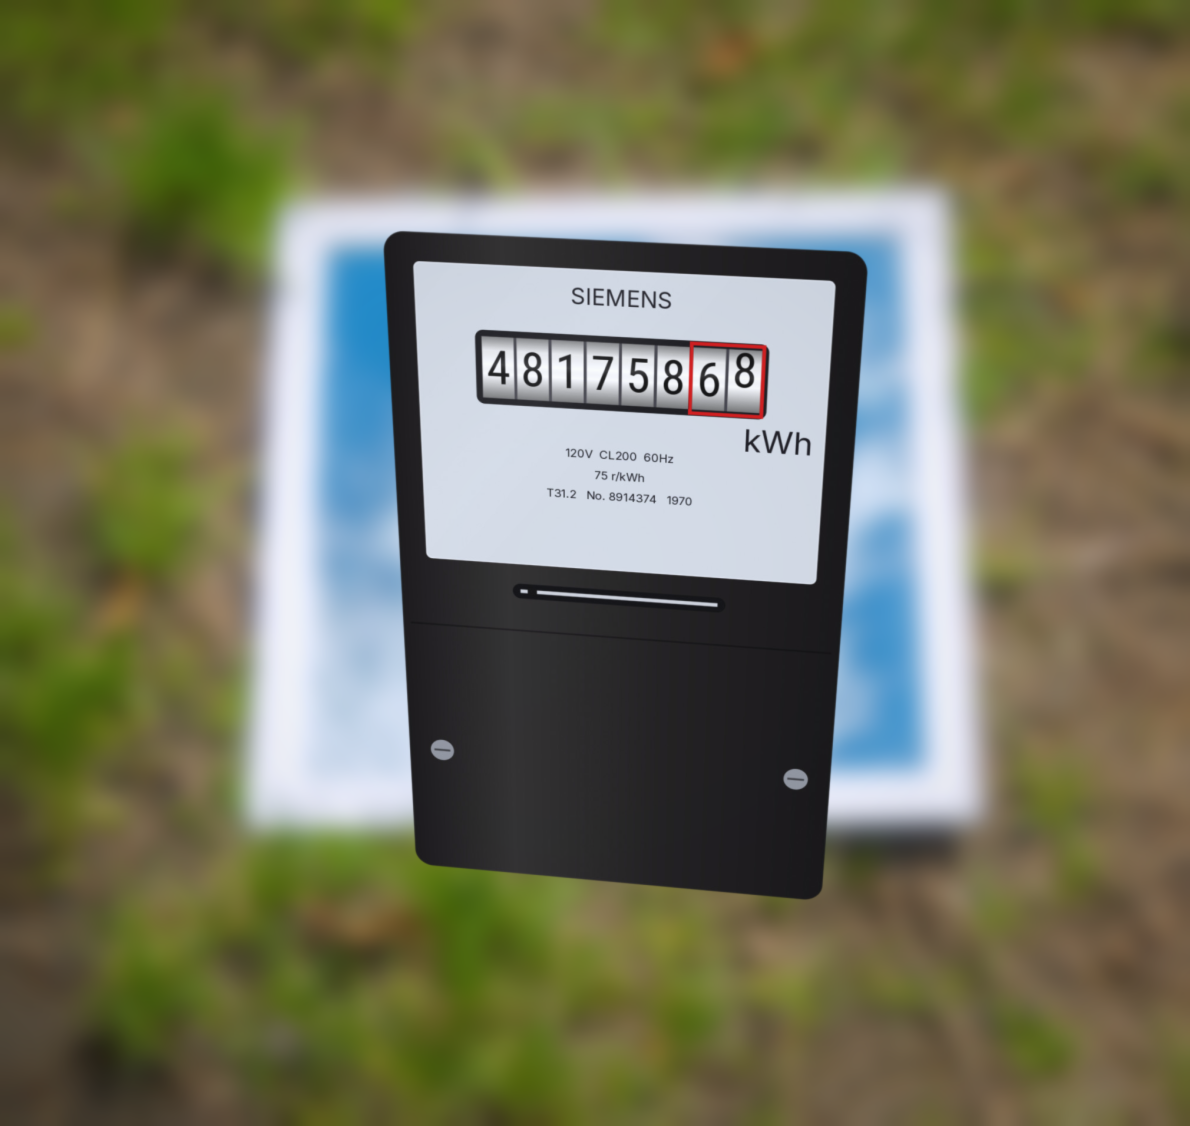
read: 481758.68 kWh
